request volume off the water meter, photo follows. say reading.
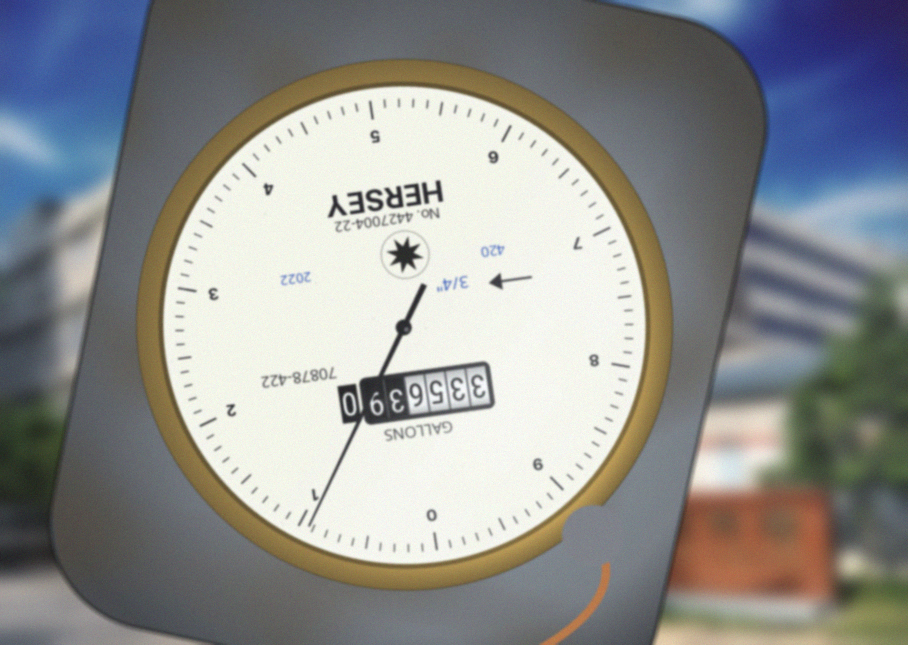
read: 3356390.9 gal
